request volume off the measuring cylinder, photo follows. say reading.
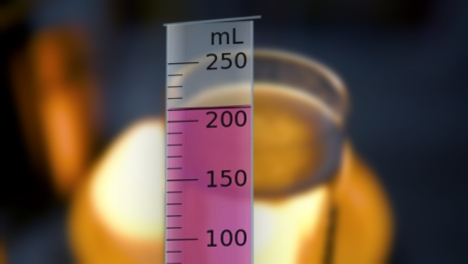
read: 210 mL
